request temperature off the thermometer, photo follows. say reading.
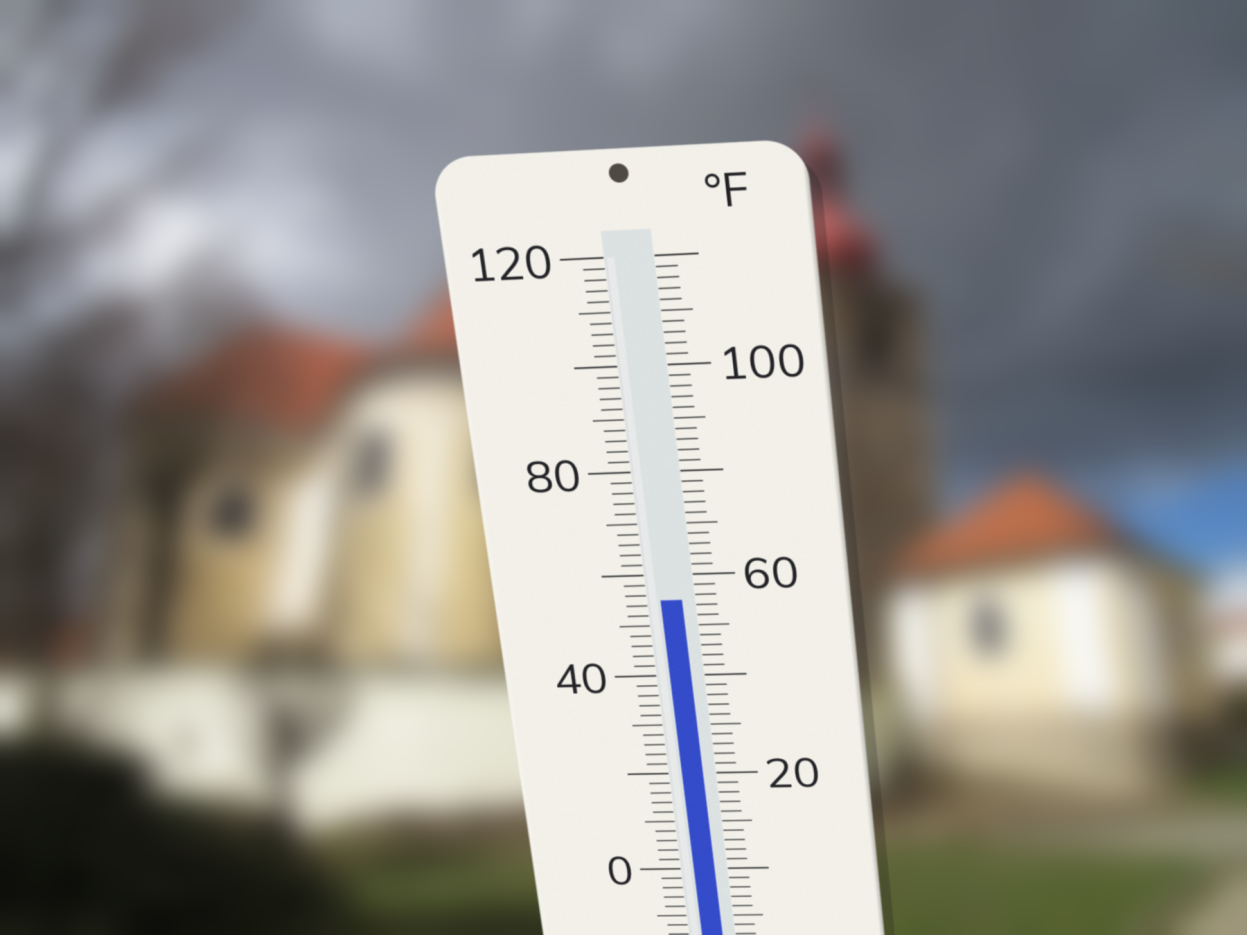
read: 55 °F
